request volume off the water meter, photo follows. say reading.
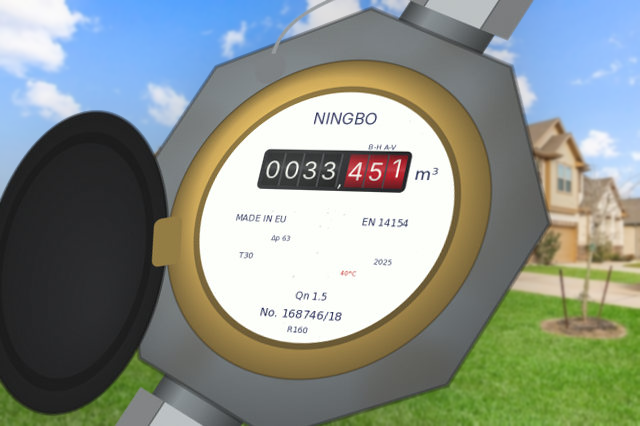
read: 33.451 m³
